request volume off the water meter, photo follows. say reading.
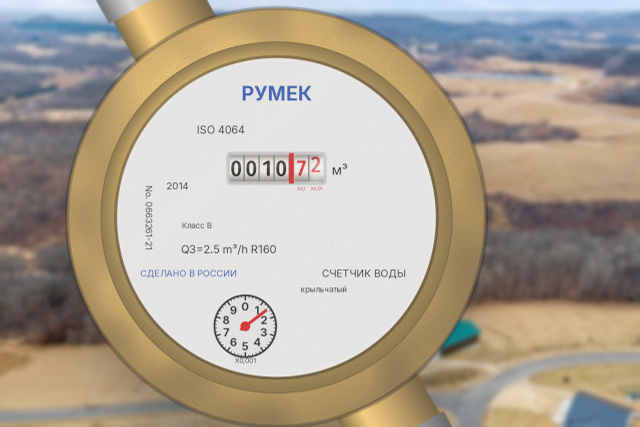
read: 10.721 m³
